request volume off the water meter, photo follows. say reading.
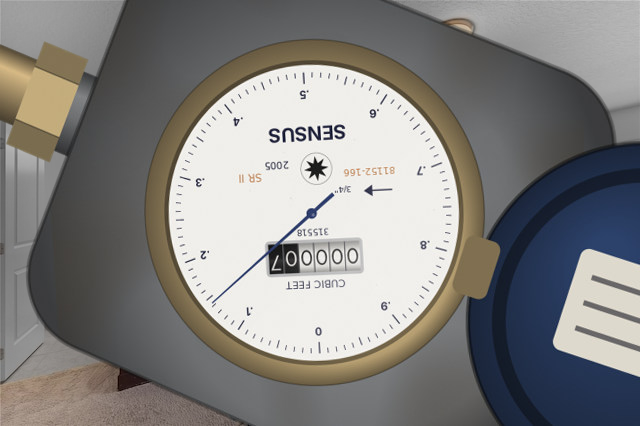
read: 7.14 ft³
